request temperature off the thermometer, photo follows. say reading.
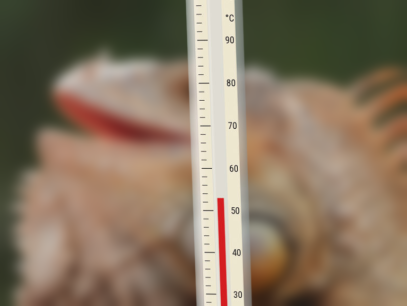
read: 53 °C
